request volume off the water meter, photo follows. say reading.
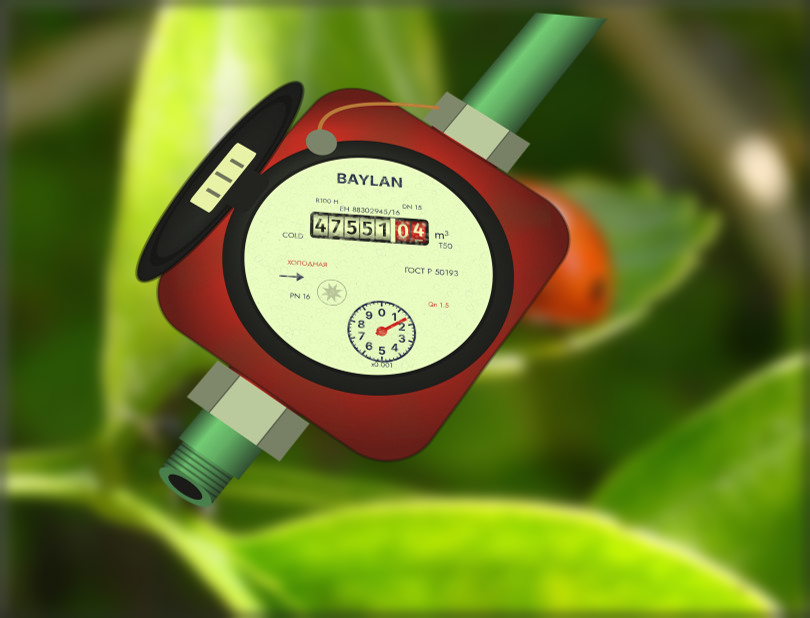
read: 47551.041 m³
